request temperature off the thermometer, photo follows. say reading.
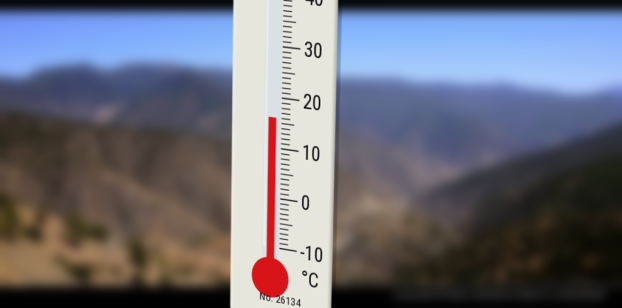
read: 16 °C
